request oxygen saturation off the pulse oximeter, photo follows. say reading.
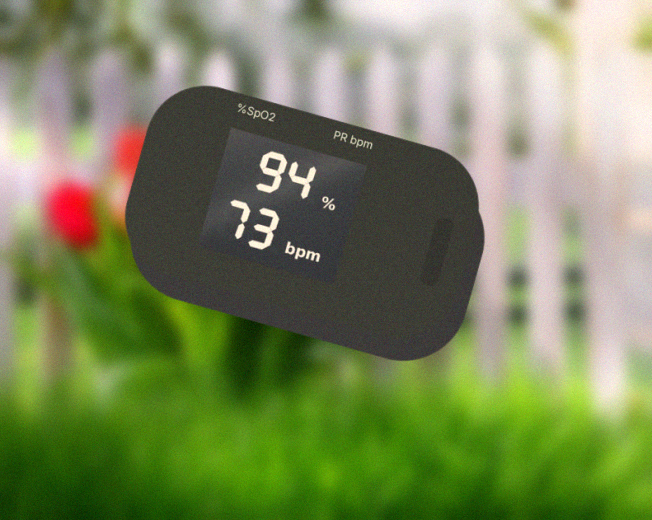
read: 94 %
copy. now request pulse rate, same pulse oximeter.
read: 73 bpm
